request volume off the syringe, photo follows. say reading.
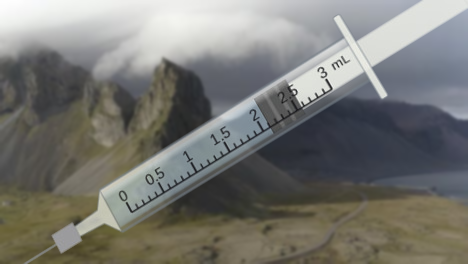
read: 2.1 mL
